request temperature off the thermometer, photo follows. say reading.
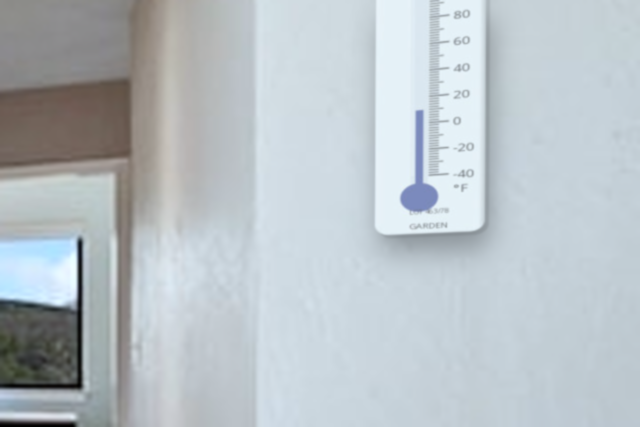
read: 10 °F
